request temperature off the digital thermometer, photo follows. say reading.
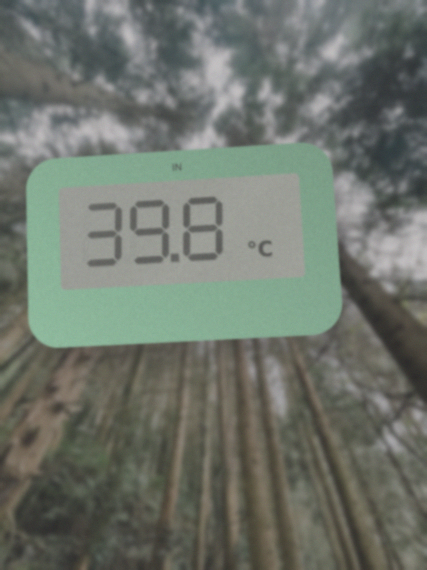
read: 39.8 °C
